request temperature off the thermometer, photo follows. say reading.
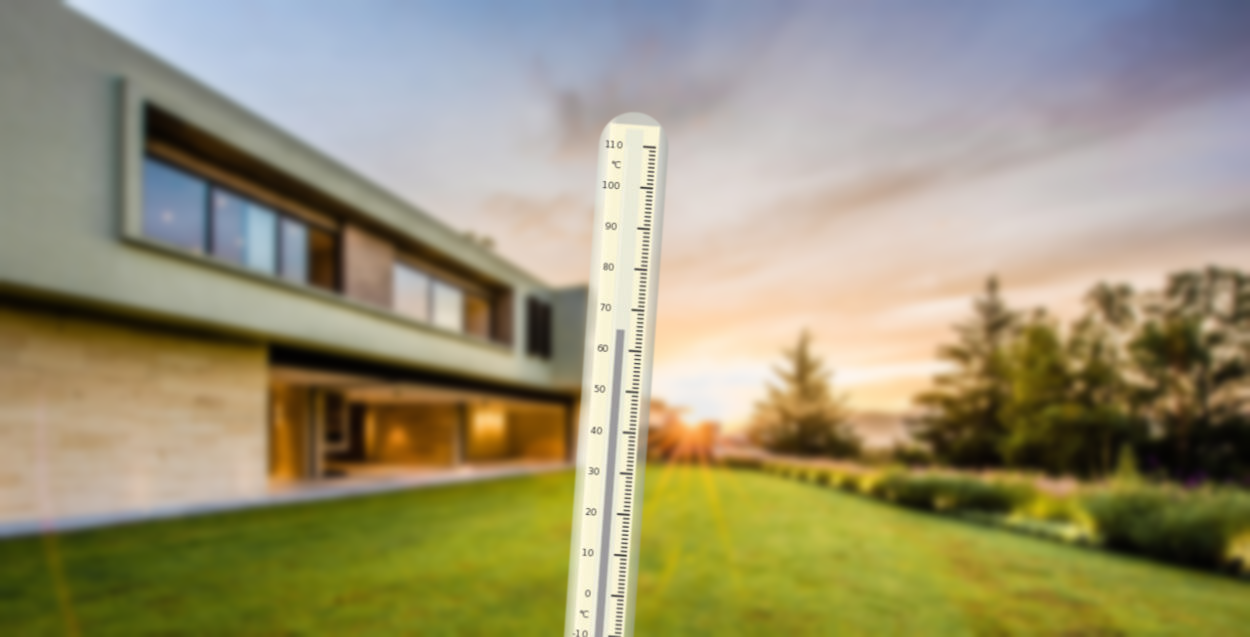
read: 65 °C
